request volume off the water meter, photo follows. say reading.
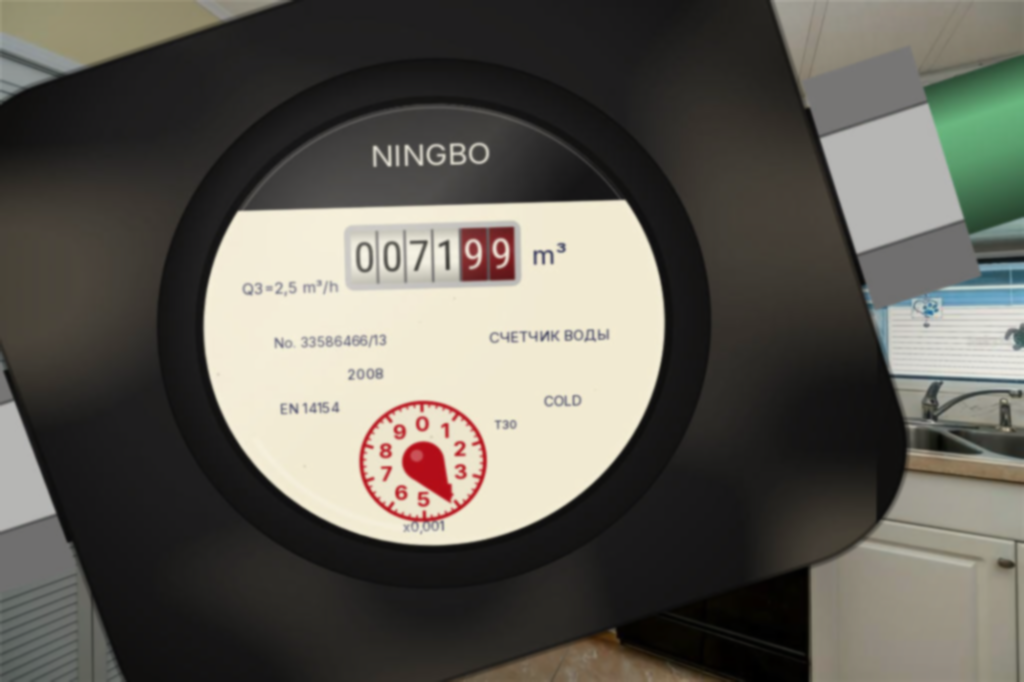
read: 71.994 m³
